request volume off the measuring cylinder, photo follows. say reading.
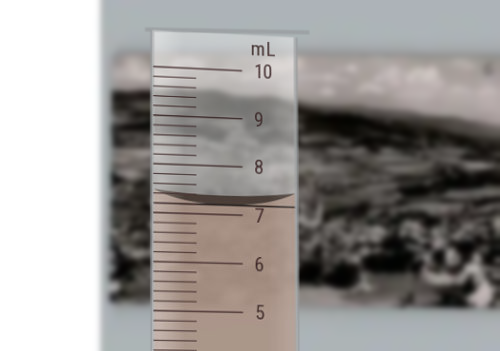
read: 7.2 mL
